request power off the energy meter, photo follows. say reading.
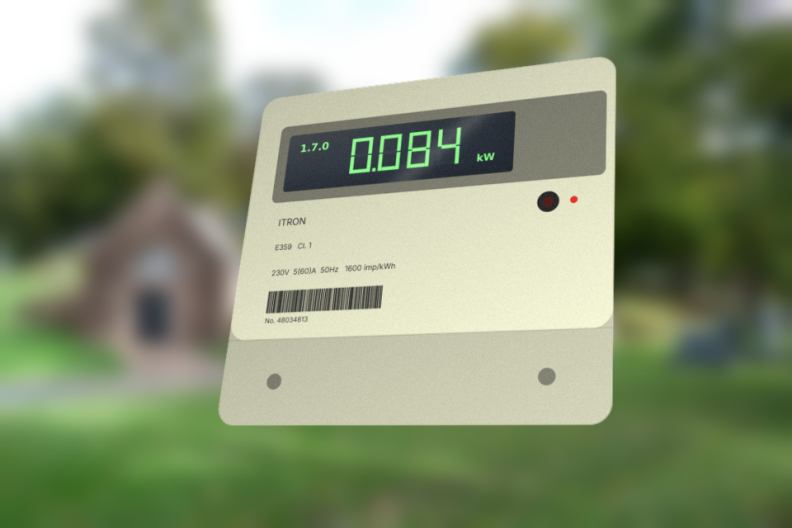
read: 0.084 kW
